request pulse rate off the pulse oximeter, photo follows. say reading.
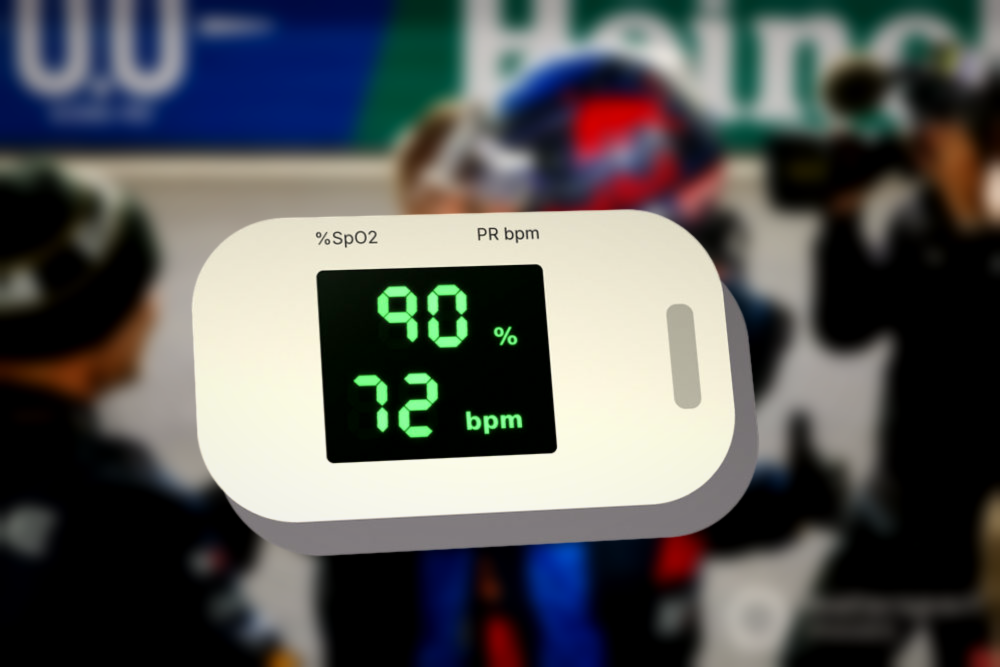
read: 72 bpm
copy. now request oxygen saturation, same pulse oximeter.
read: 90 %
